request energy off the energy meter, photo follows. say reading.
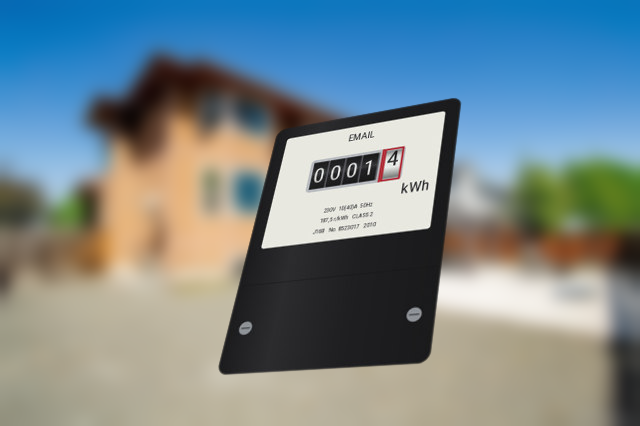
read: 1.4 kWh
